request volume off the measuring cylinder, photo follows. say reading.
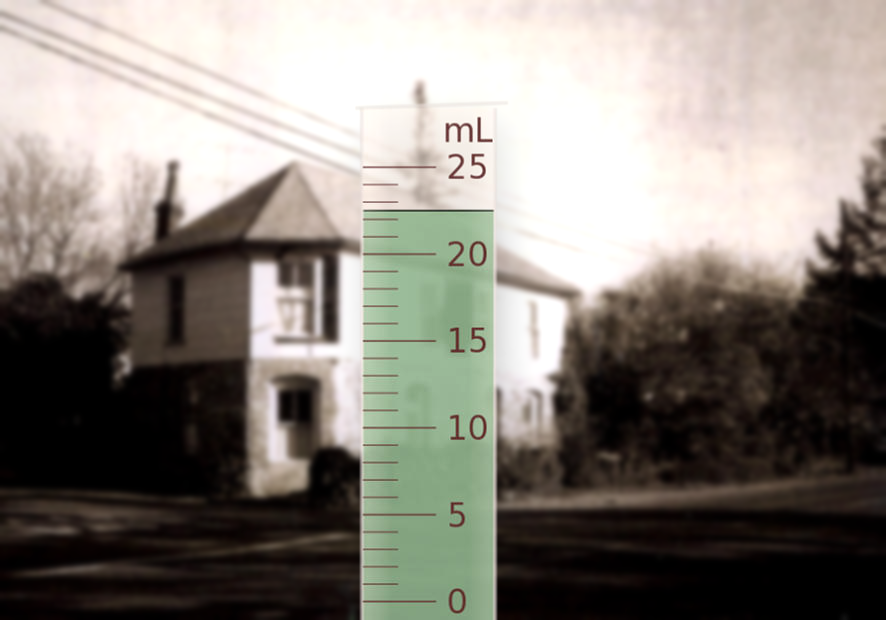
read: 22.5 mL
